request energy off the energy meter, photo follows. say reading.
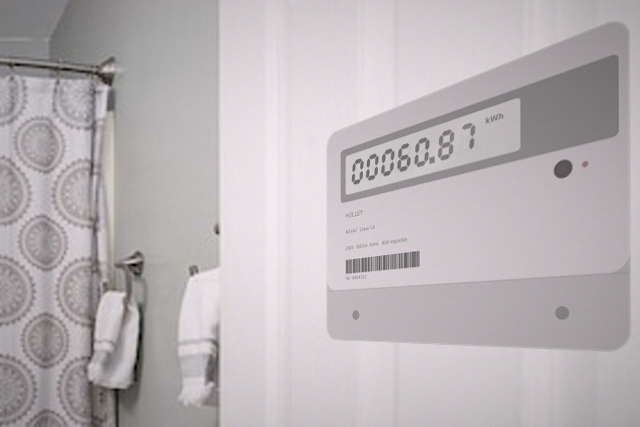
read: 60.87 kWh
